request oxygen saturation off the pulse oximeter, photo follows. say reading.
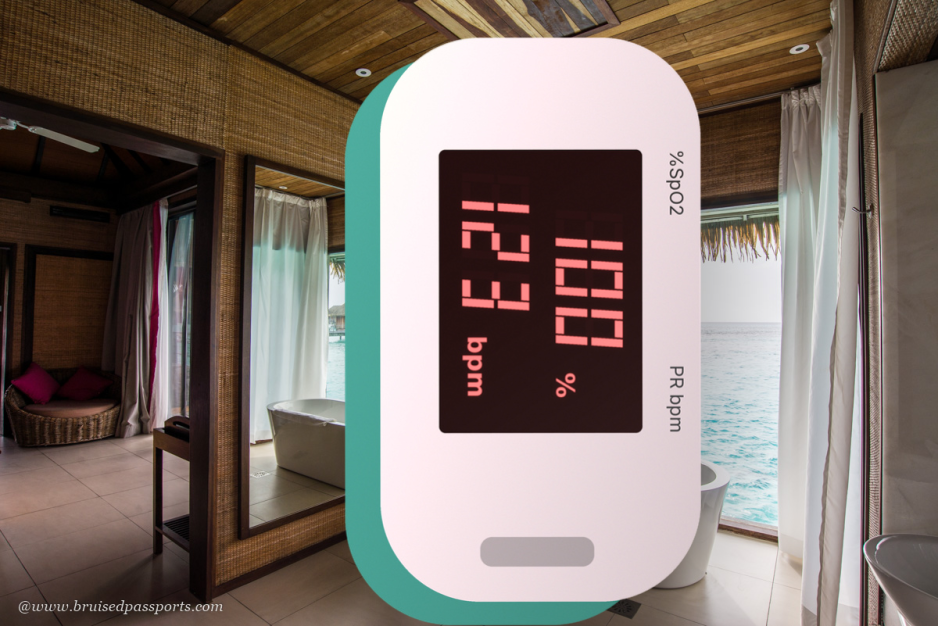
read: 100 %
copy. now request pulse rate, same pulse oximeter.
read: 123 bpm
